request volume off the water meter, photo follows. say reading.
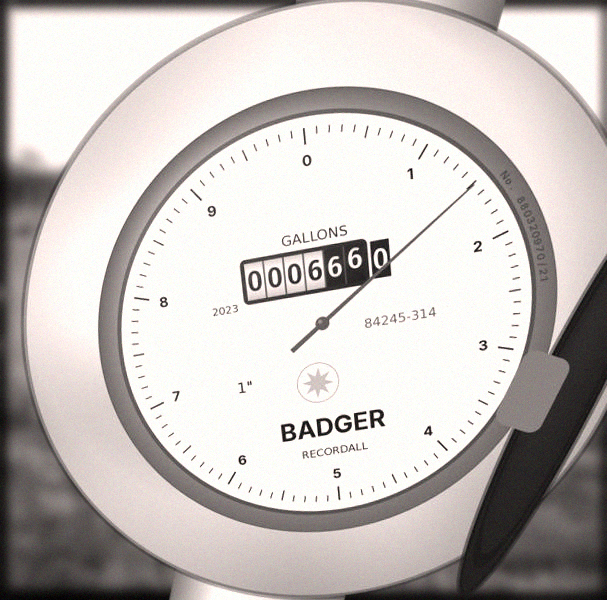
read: 6661.5 gal
